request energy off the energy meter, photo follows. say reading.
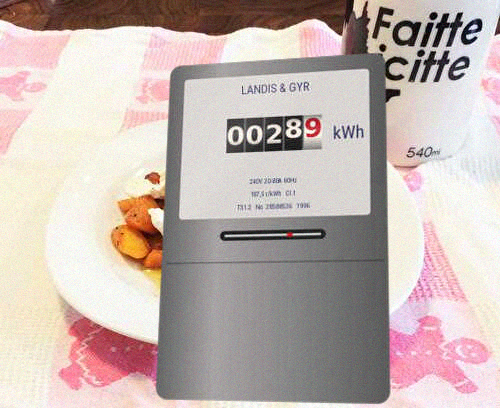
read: 28.9 kWh
